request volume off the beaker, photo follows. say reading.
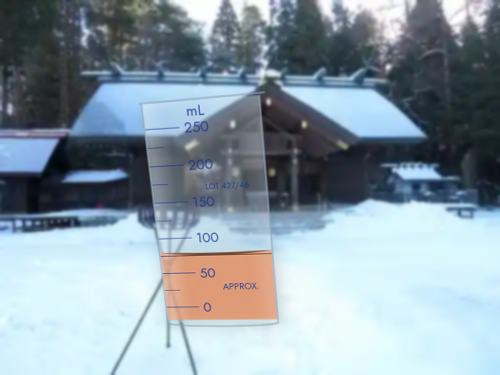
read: 75 mL
